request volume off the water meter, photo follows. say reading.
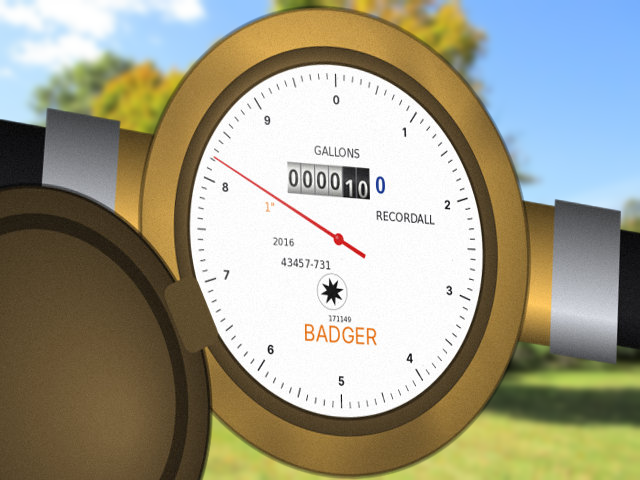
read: 98.2 gal
